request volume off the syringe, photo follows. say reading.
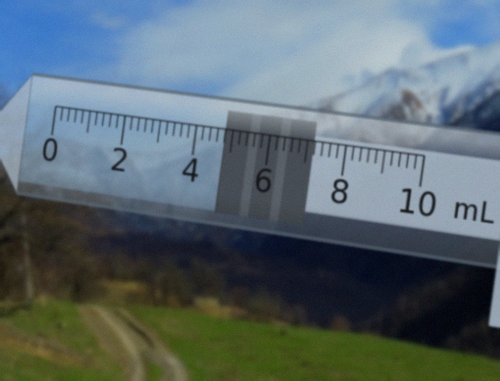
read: 4.8 mL
